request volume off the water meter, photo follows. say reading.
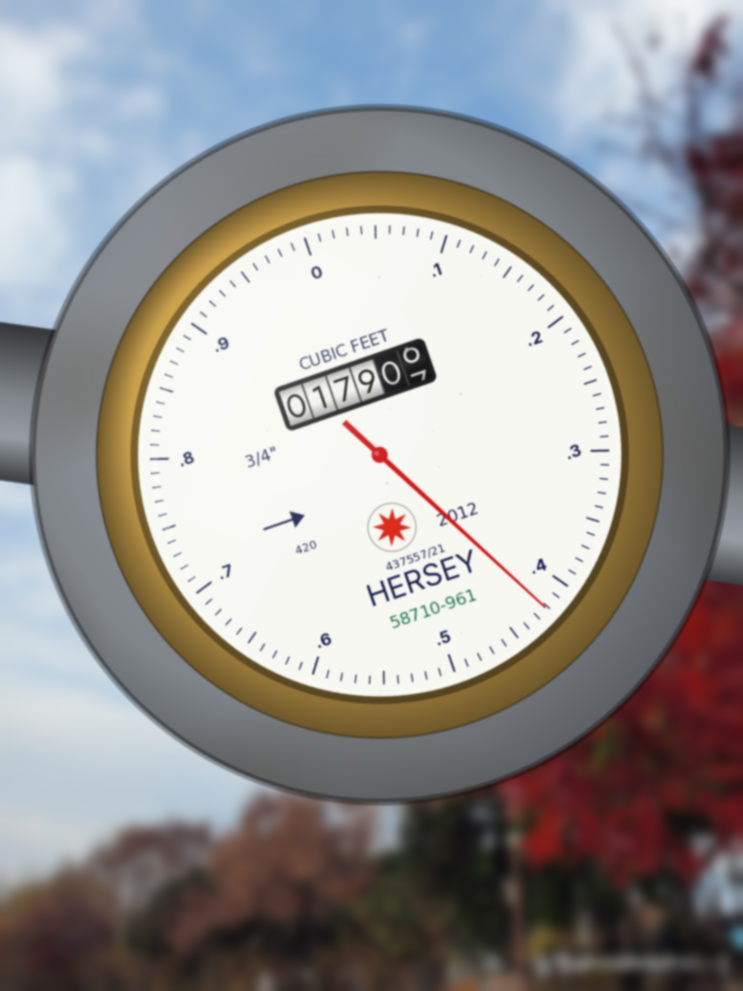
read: 17906.42 ft³
